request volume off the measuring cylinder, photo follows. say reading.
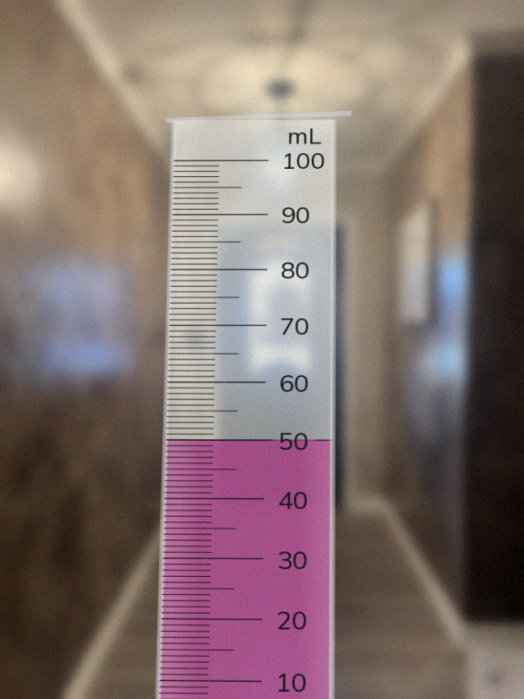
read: 50 mL
